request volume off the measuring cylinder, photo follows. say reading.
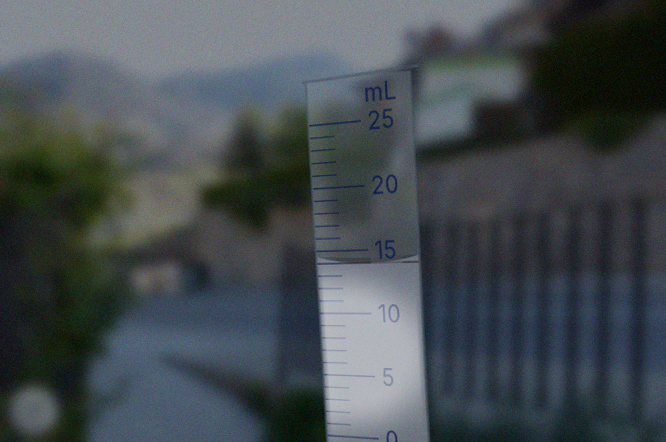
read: 14 mL
